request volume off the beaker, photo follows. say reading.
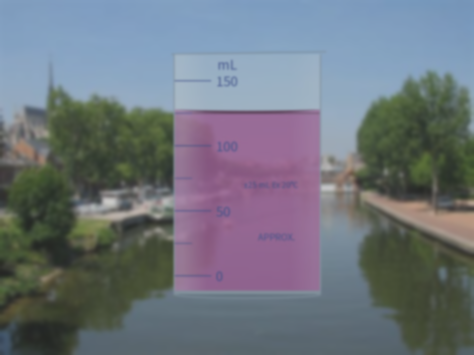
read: 125 mL
